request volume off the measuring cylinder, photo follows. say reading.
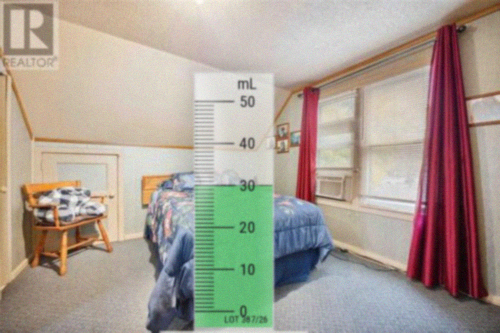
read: 30 mL
